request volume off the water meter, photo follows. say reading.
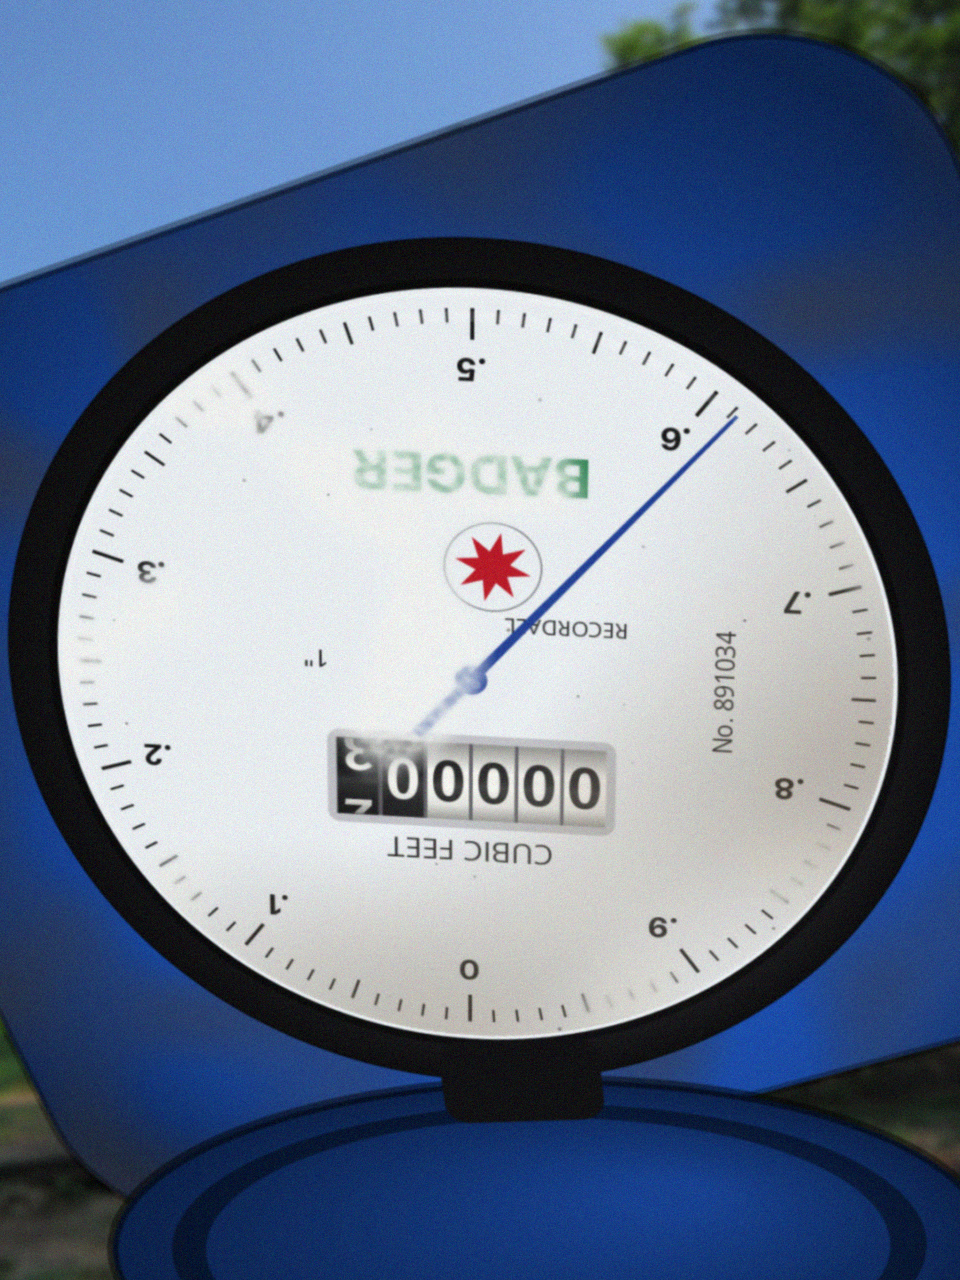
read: 2.61 ft³
